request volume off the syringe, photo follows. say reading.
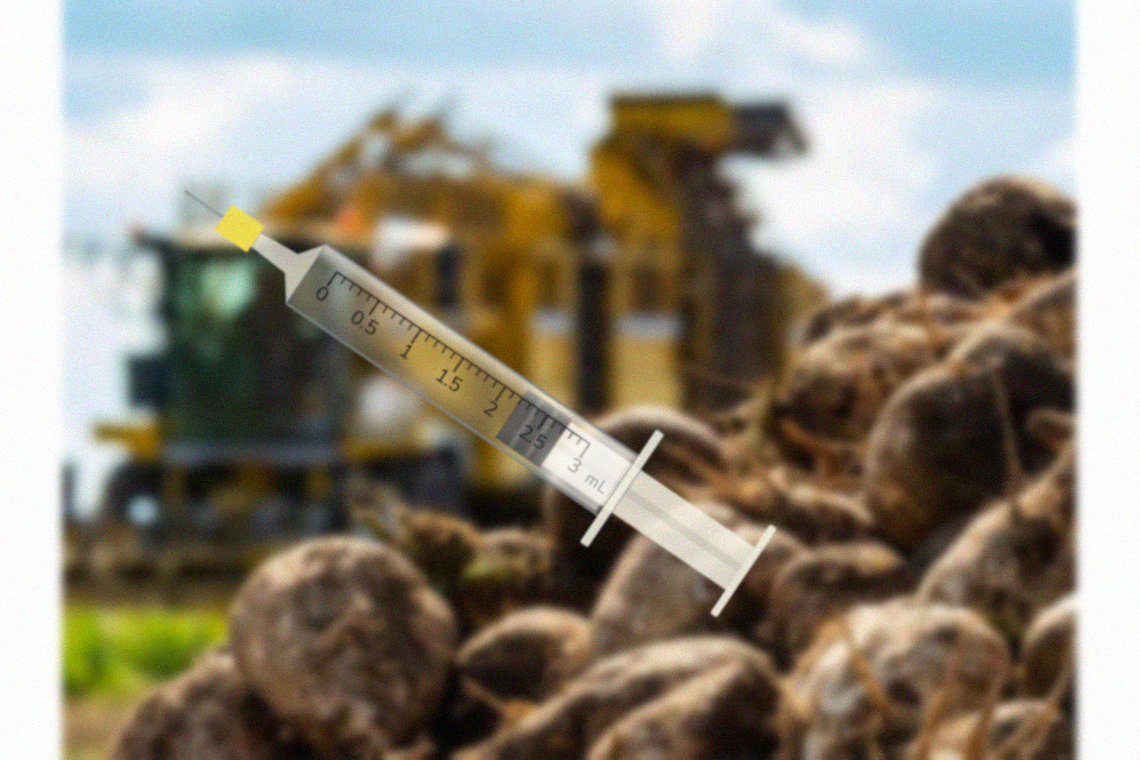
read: 2.2 mL
